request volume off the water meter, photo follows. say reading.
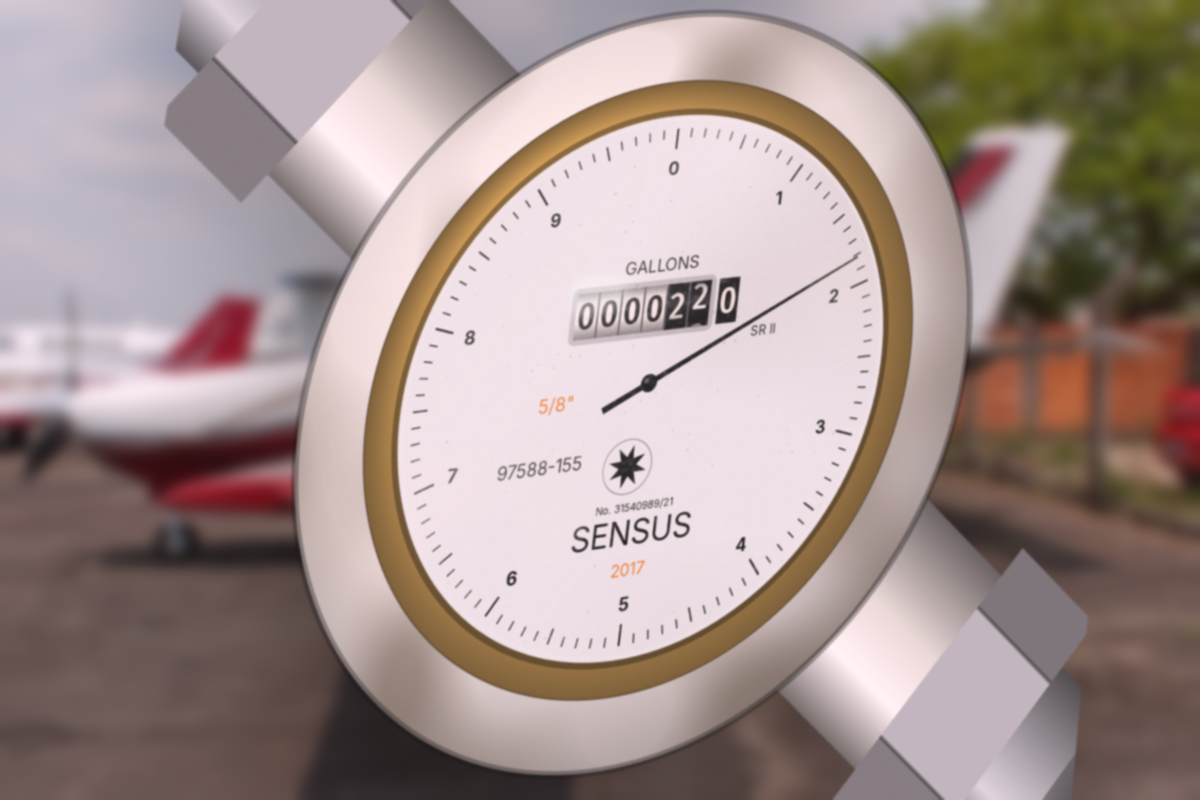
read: 221.8 gal
